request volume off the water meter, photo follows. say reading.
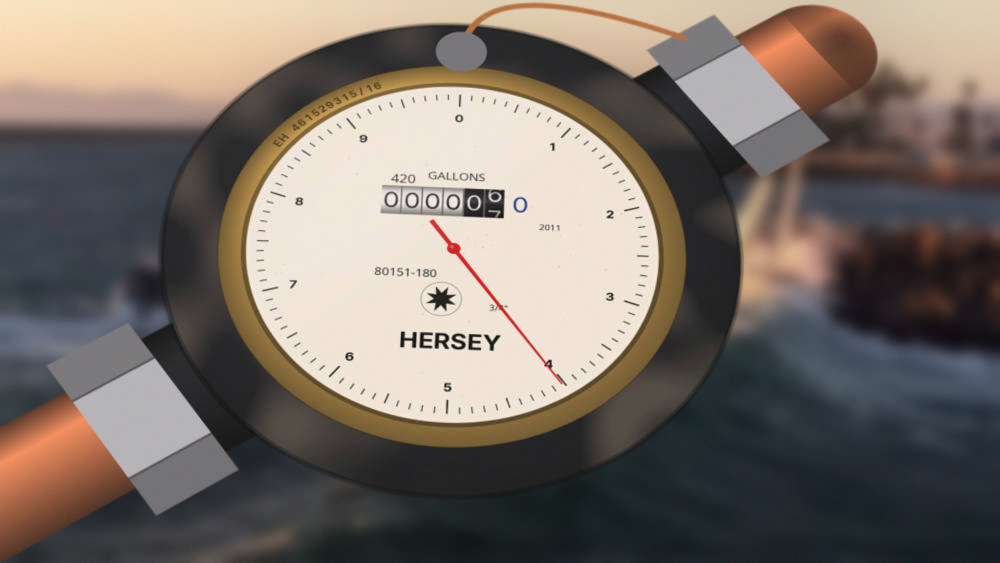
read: 64.0 gal
